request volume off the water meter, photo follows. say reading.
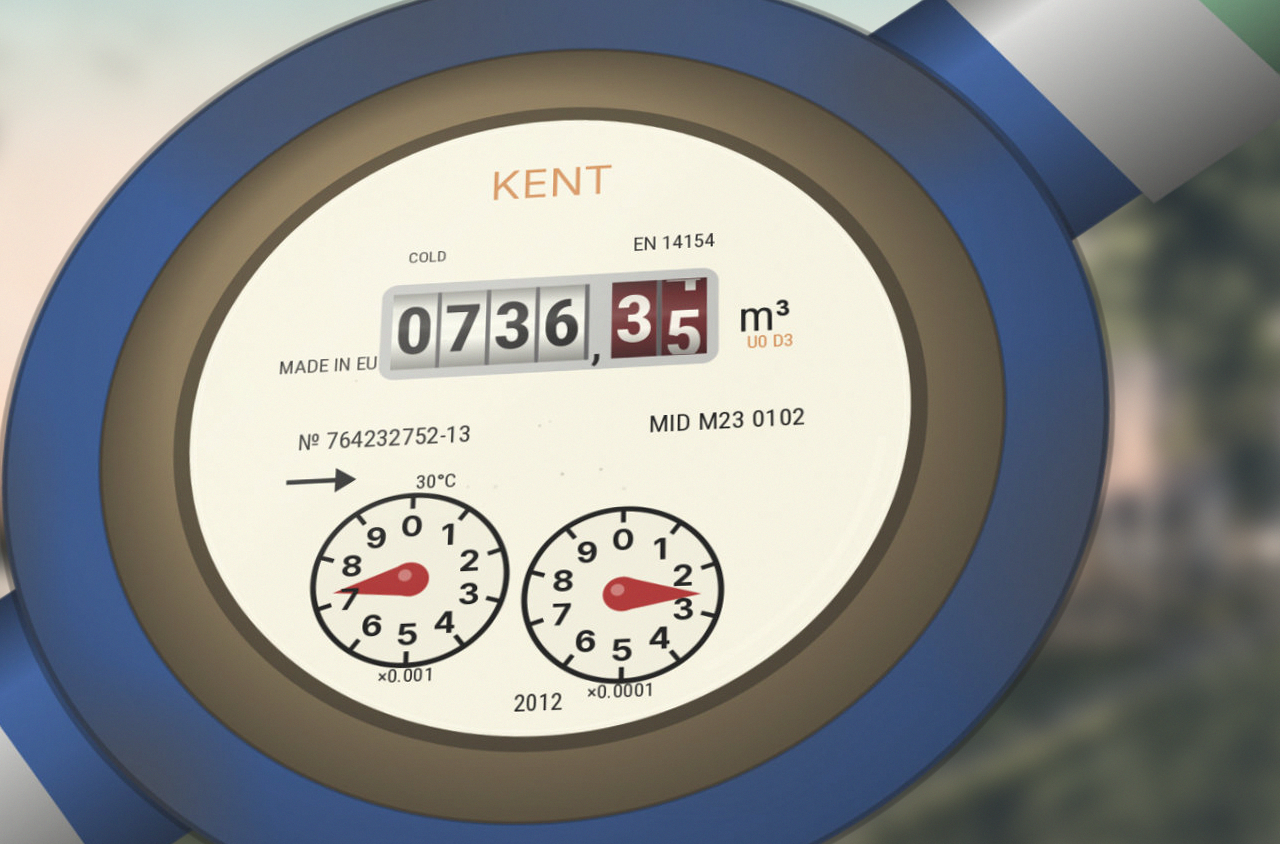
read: 736.3472 m³
